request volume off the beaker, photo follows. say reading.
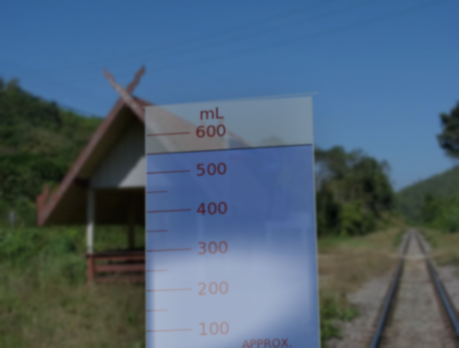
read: 550 mL
